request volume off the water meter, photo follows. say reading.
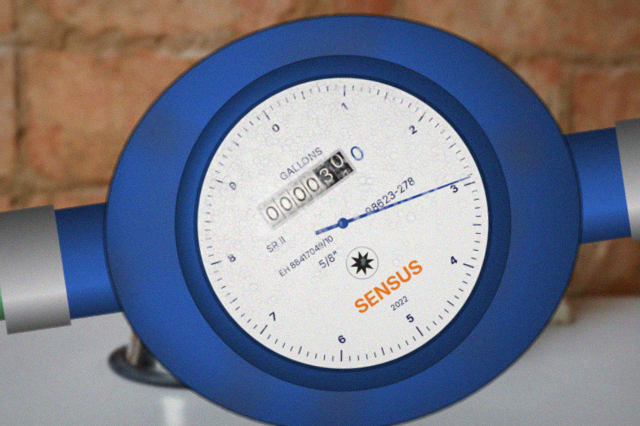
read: 302.9 gal
